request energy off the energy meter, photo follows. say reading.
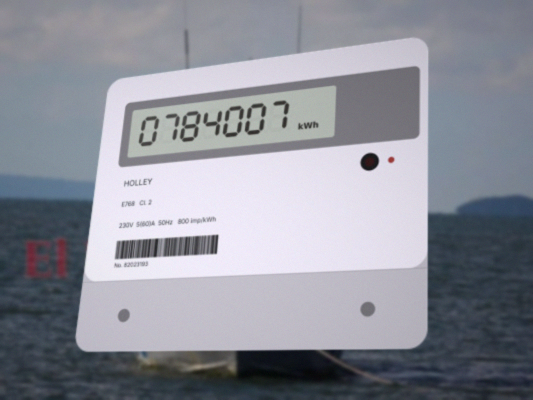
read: 784007 kWh
